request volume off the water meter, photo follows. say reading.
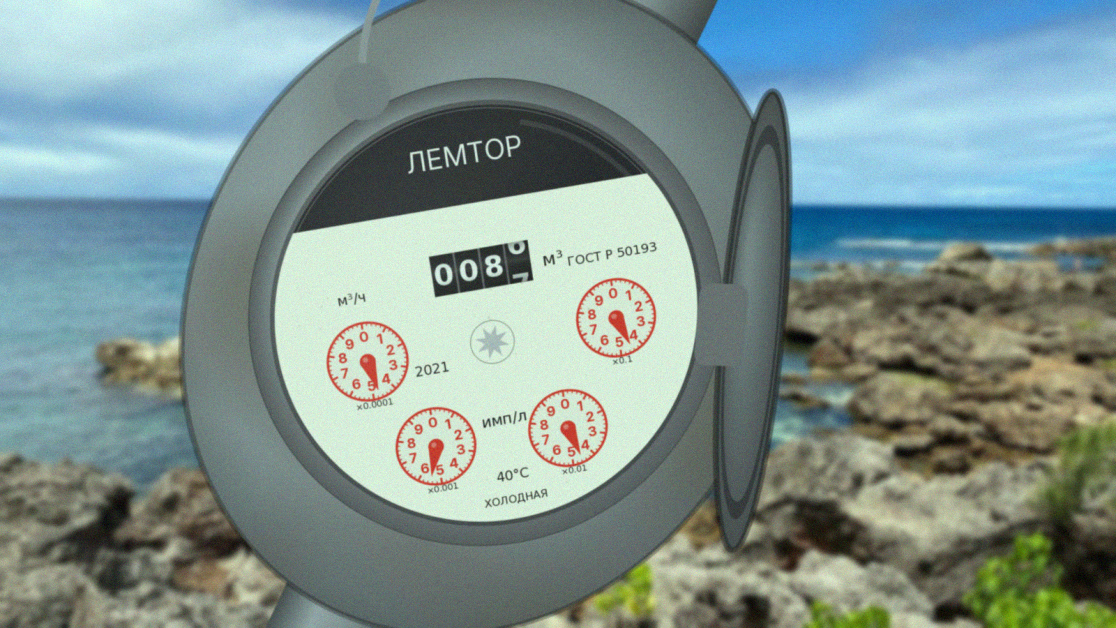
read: 86.4454 m³
